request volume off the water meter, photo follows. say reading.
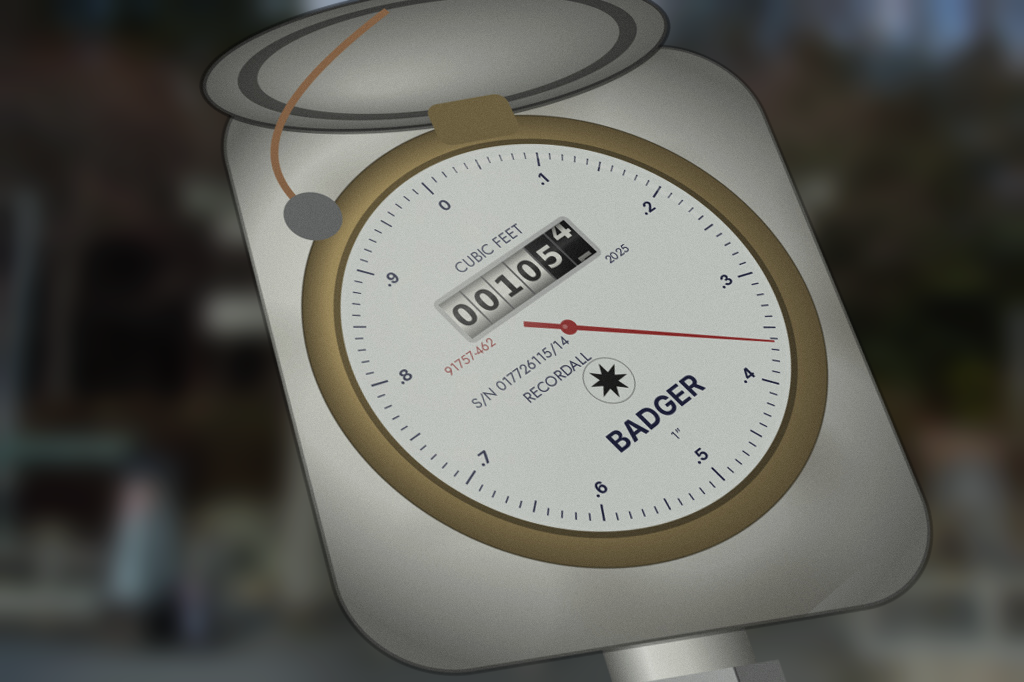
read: 1054.36 ft³
